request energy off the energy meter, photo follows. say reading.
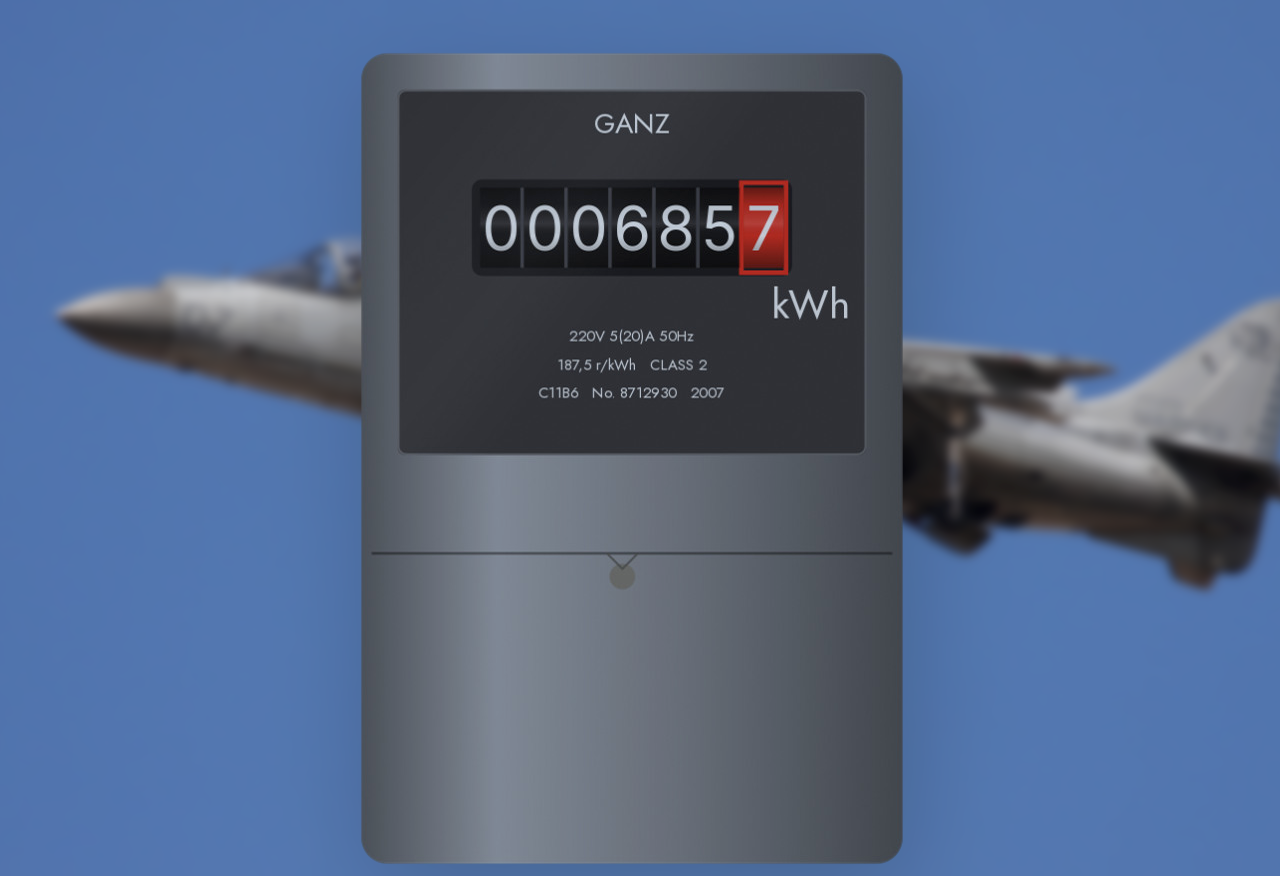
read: 685.7 kWh
